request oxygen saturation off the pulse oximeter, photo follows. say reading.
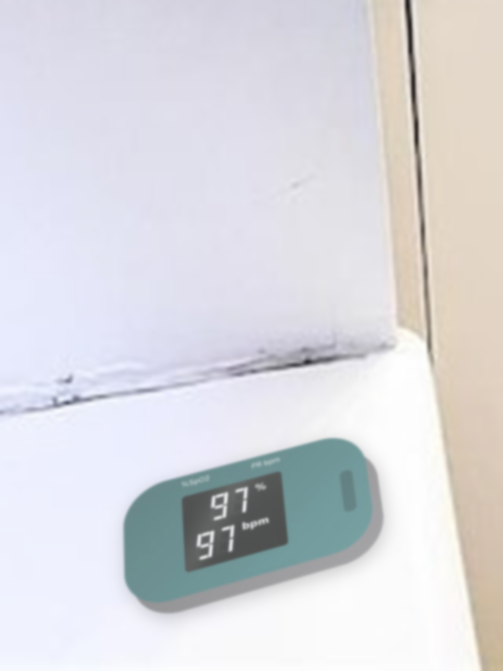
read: 97 %
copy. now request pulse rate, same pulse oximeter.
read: 97 bpm
